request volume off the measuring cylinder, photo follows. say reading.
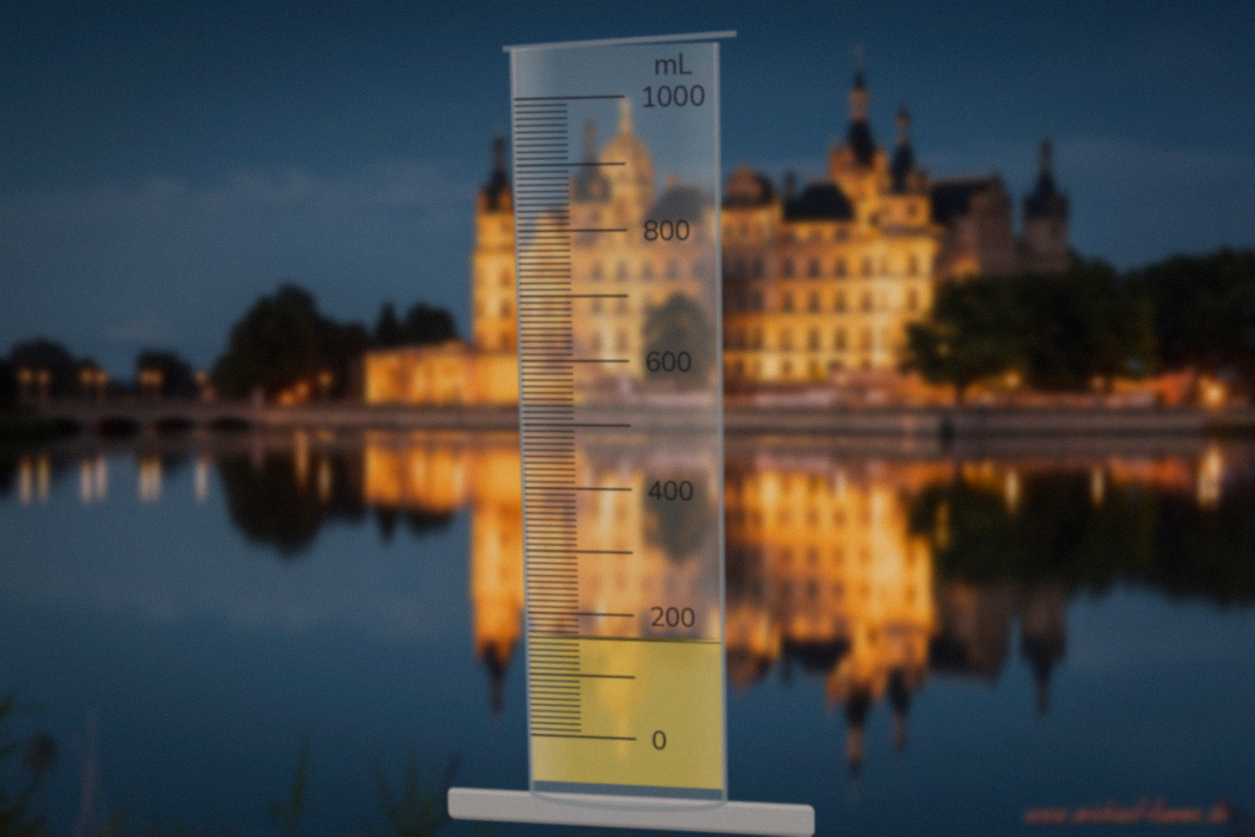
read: 160 mL
